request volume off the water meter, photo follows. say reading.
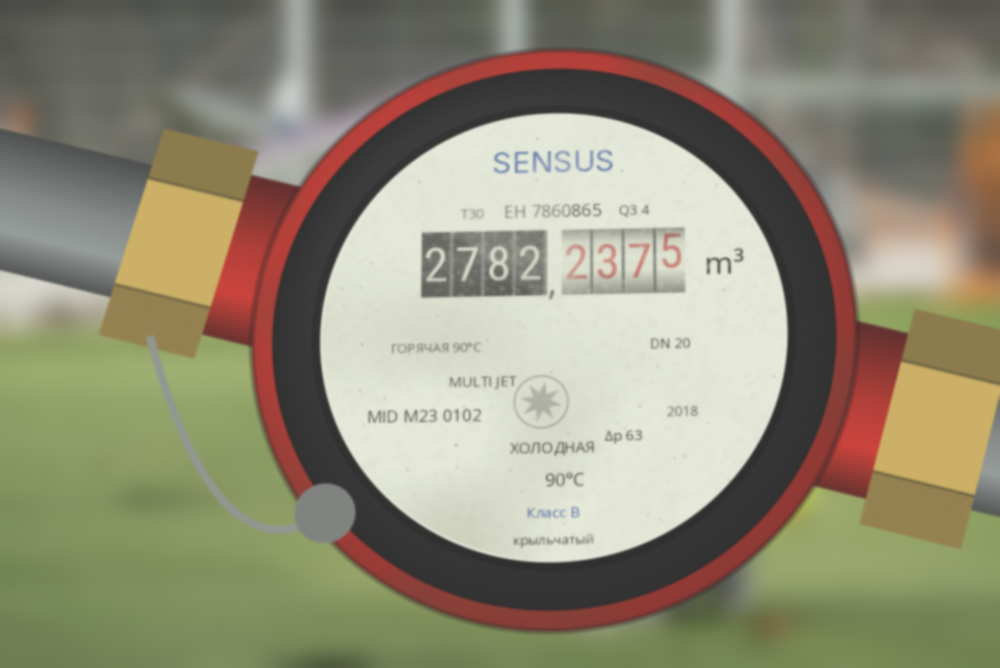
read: 2782.2375 m³
